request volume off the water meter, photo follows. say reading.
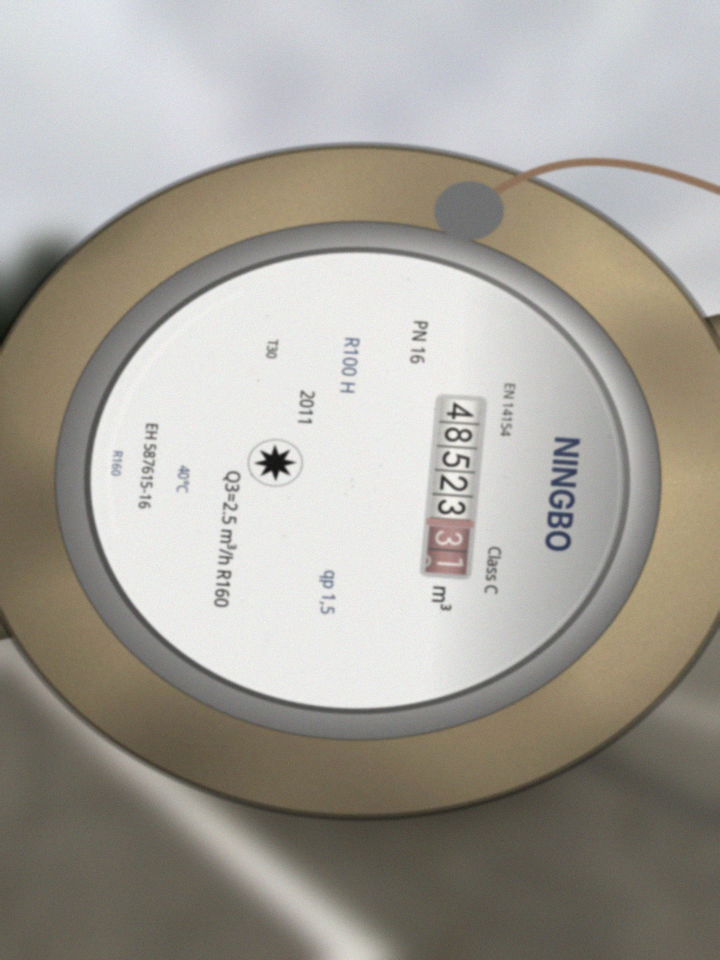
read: 48523.31 m³
